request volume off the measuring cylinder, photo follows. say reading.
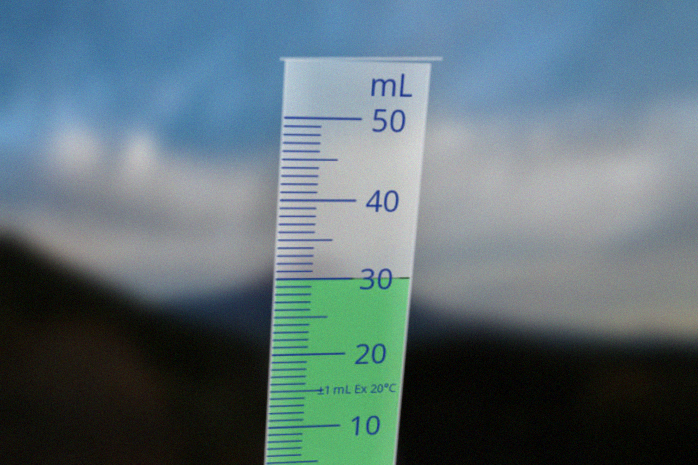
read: 30 mL
